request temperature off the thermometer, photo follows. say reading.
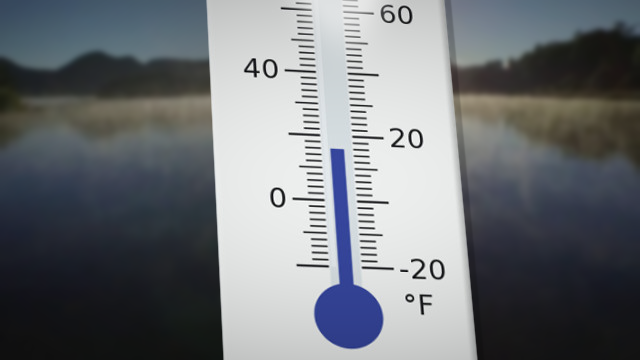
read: 16 °F
